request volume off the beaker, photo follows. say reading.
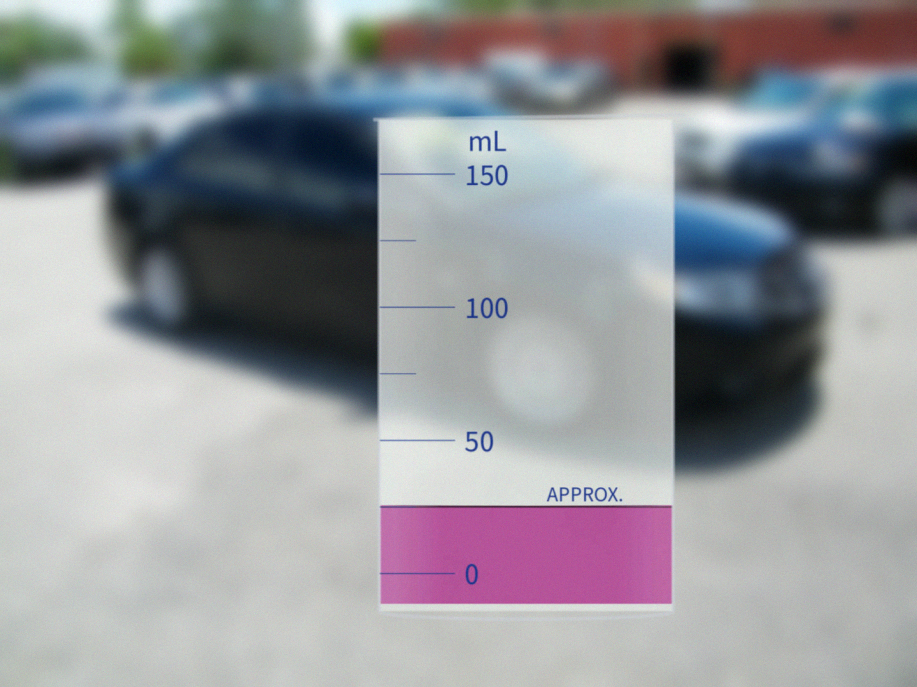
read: 25 mL
